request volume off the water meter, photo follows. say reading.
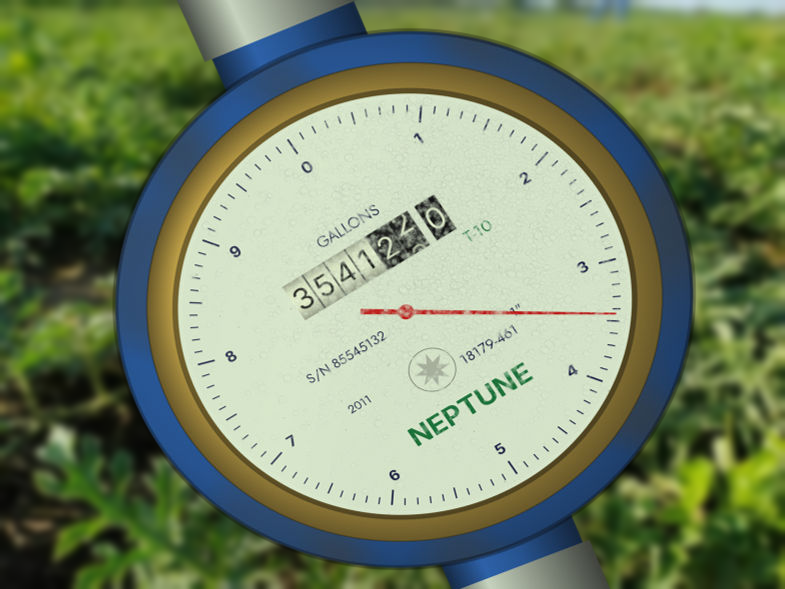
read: 3541223.4 gal
